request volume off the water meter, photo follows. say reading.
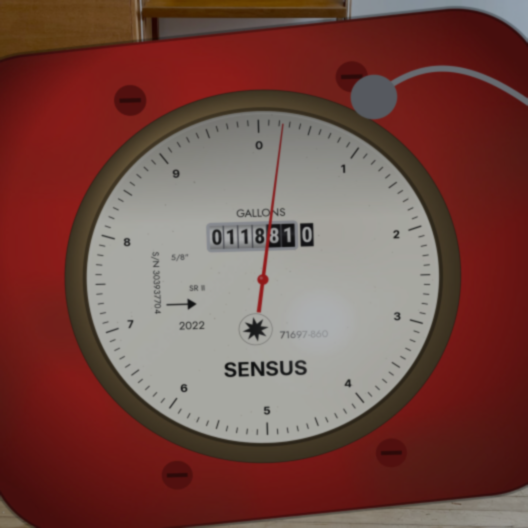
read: 118810.2 gal
